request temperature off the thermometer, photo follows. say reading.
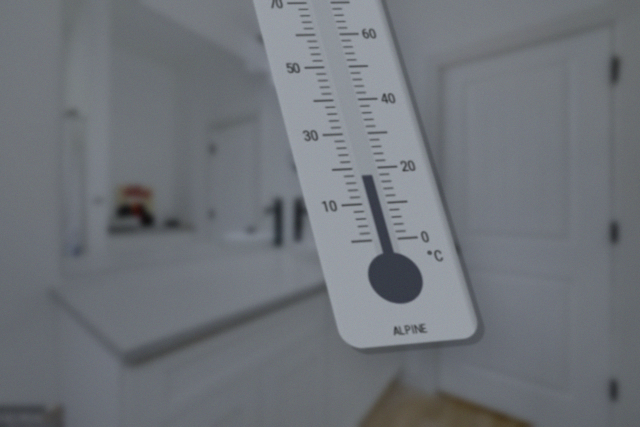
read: 18 °C
